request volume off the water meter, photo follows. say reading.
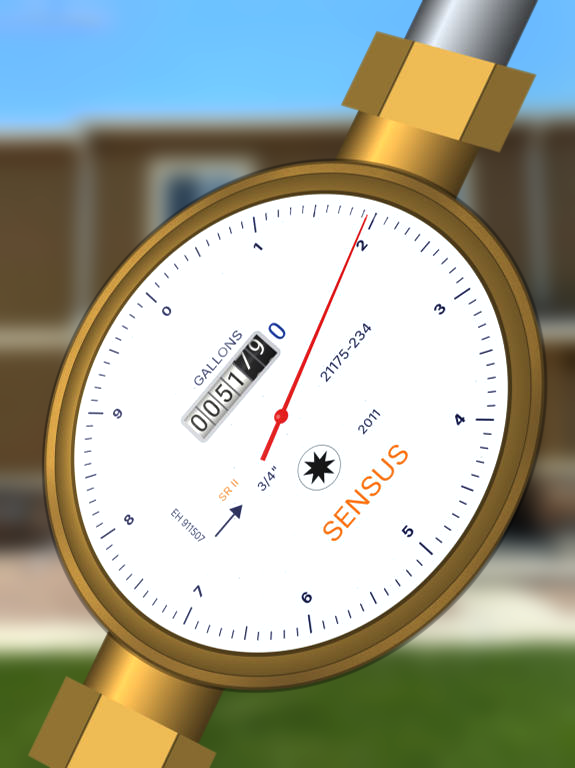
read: 51791.9 gal
